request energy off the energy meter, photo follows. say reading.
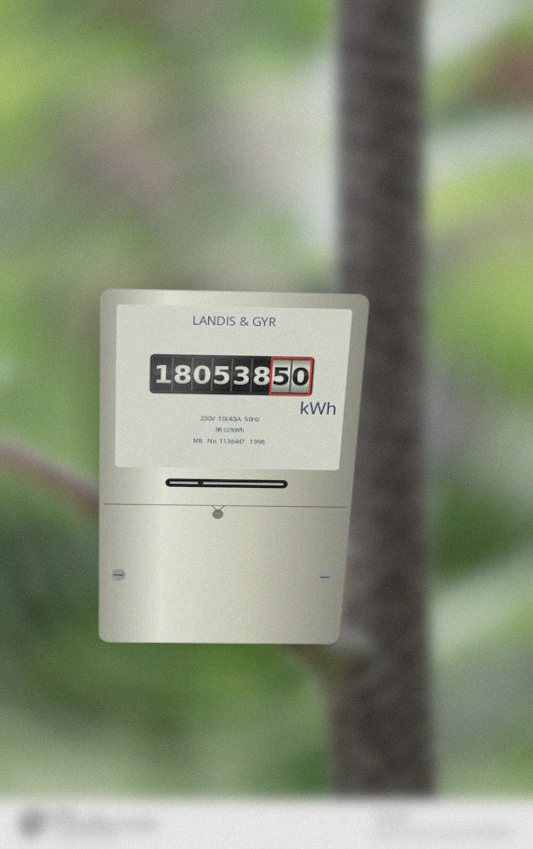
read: 180538.50 kWh
